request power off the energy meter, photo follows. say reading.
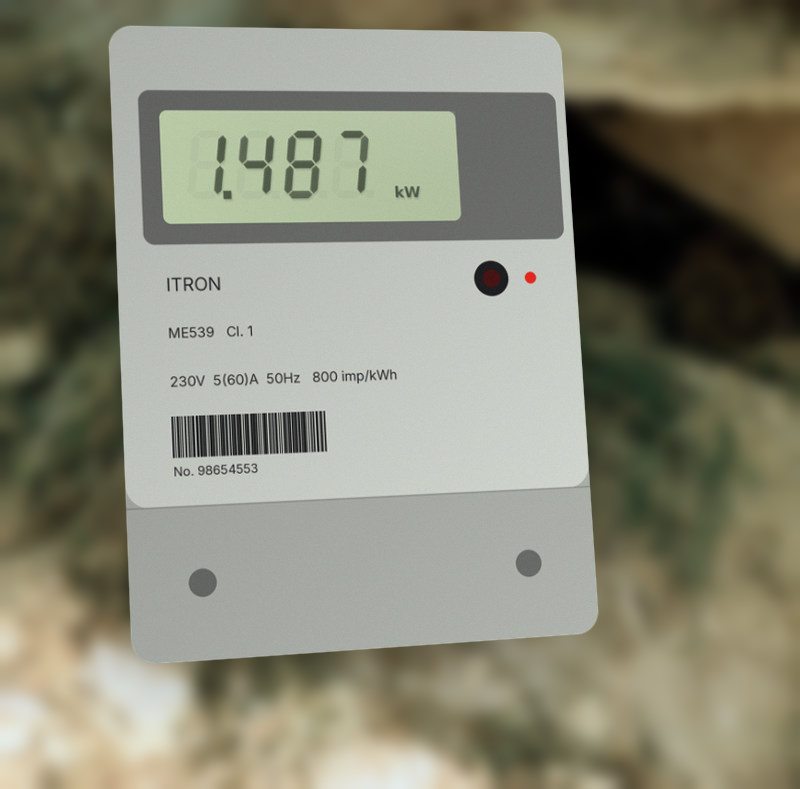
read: 1.487 kW
